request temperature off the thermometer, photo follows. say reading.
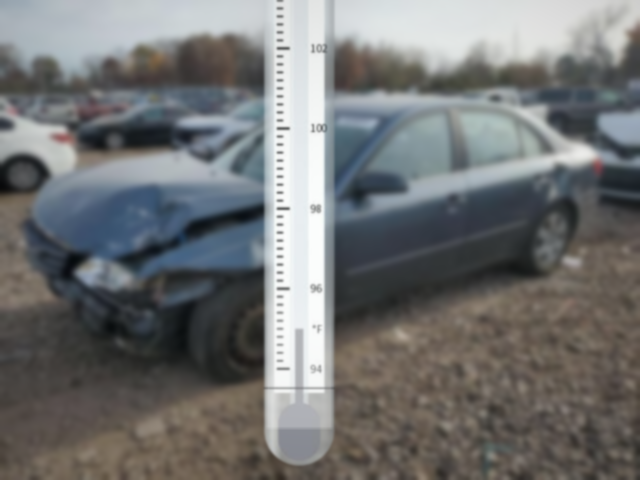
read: 95 °F
